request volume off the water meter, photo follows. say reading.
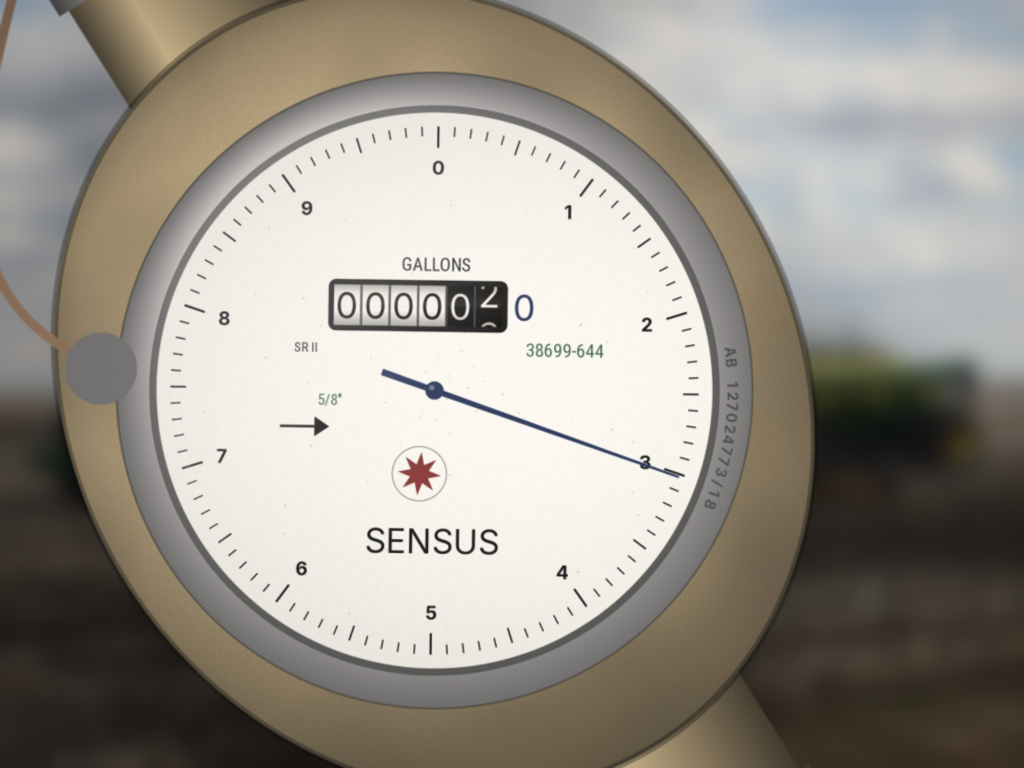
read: 23.0 gal
